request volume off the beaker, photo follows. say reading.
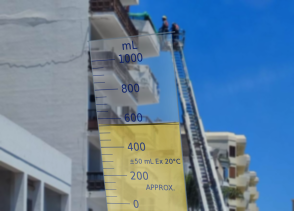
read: 550 mL
